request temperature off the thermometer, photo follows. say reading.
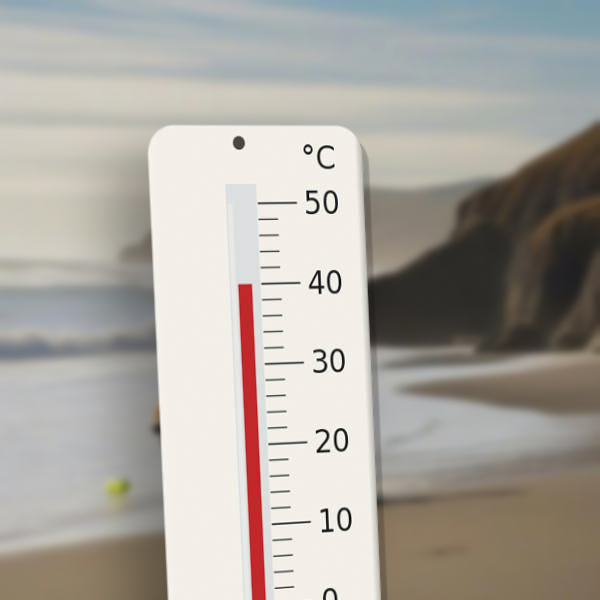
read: 40 °C
